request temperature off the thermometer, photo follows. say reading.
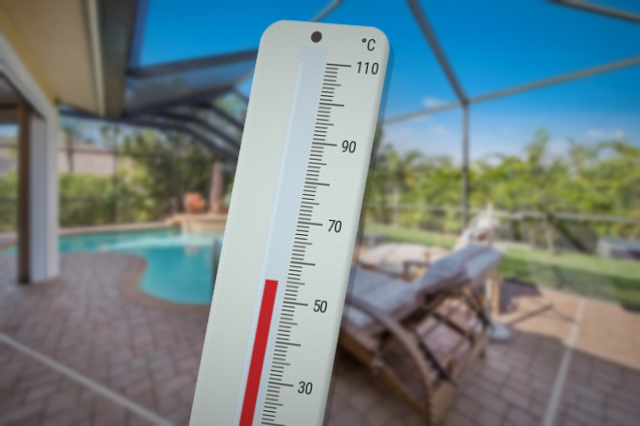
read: 55 °C
